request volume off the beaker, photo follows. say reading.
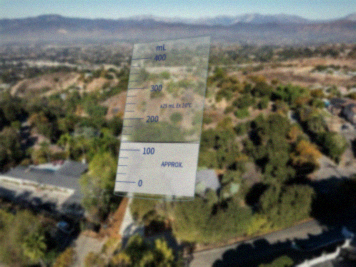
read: 125 mL
